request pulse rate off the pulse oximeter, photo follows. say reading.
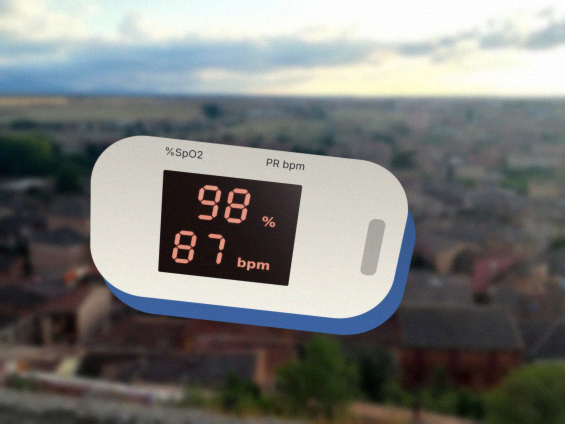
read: 87 bpm
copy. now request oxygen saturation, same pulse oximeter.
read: 98 %
